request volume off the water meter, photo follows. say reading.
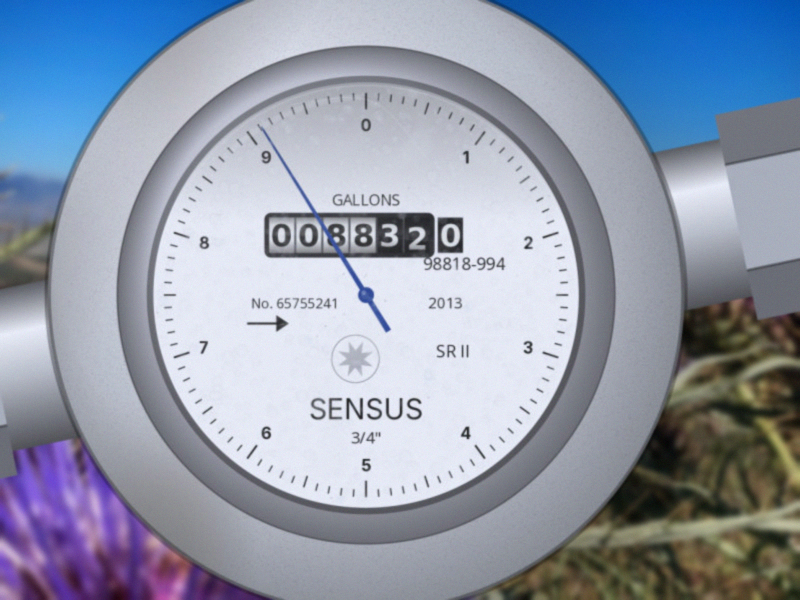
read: 88319.1 gal
